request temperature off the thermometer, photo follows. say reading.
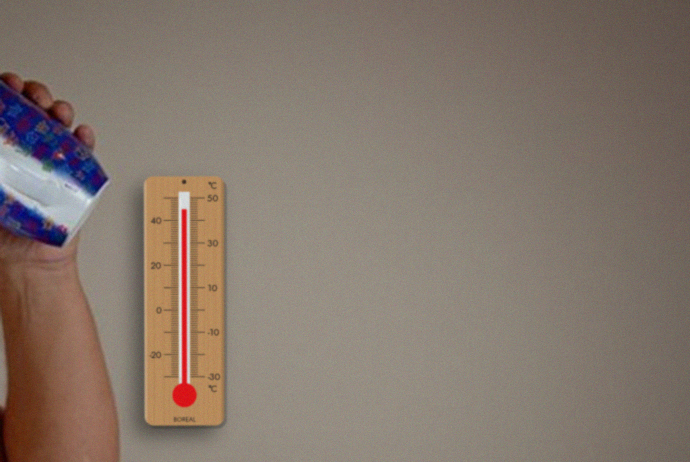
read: 45 °C
